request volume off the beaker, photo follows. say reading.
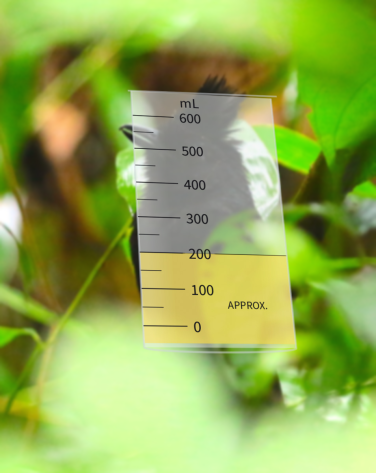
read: 200 mL
